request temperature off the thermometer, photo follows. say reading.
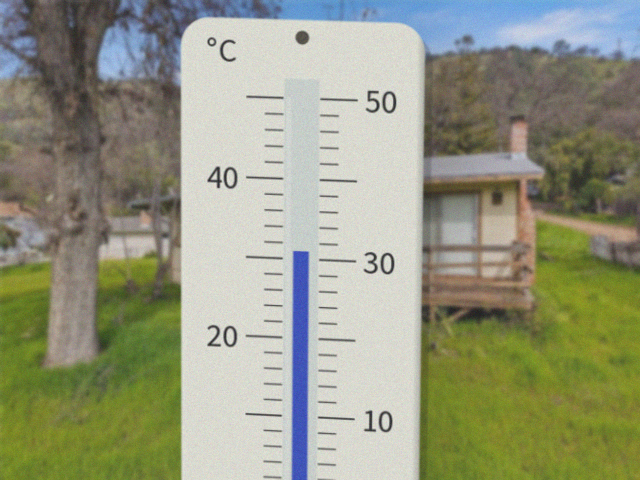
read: 31 °C
